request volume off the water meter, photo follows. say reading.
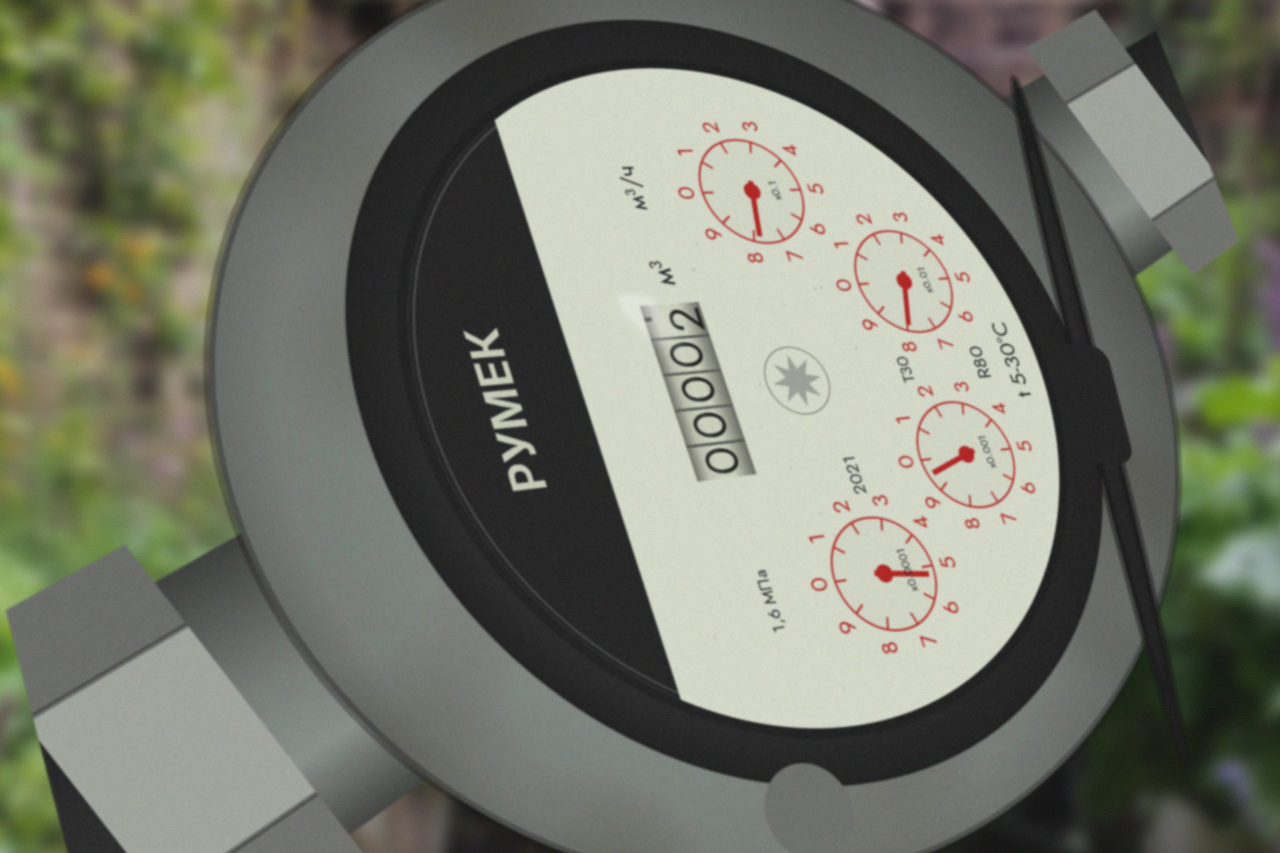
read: 1.7795 m³
